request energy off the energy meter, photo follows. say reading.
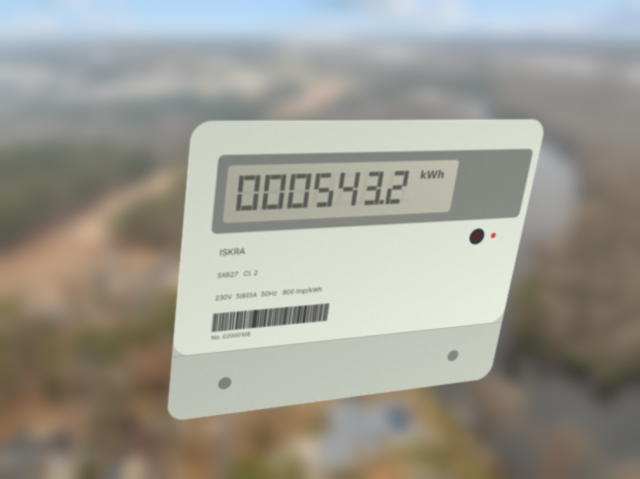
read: 543.2 kWh
